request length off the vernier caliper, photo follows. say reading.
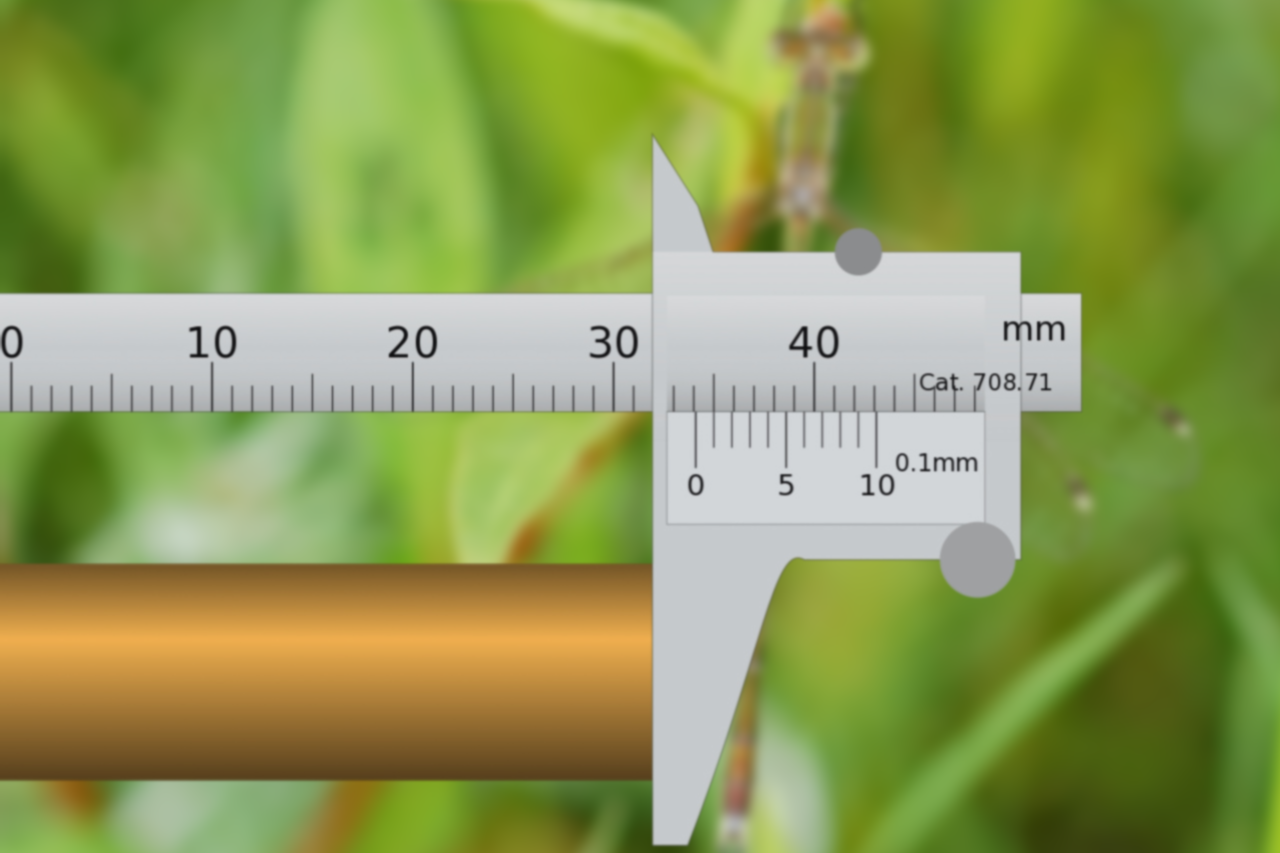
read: 34.1 mm
